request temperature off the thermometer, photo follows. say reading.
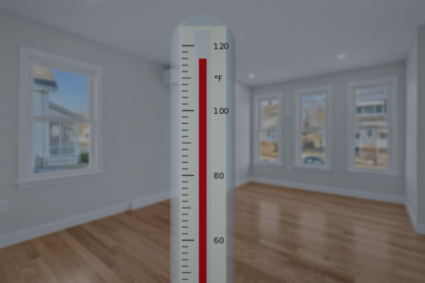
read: 116 °F
